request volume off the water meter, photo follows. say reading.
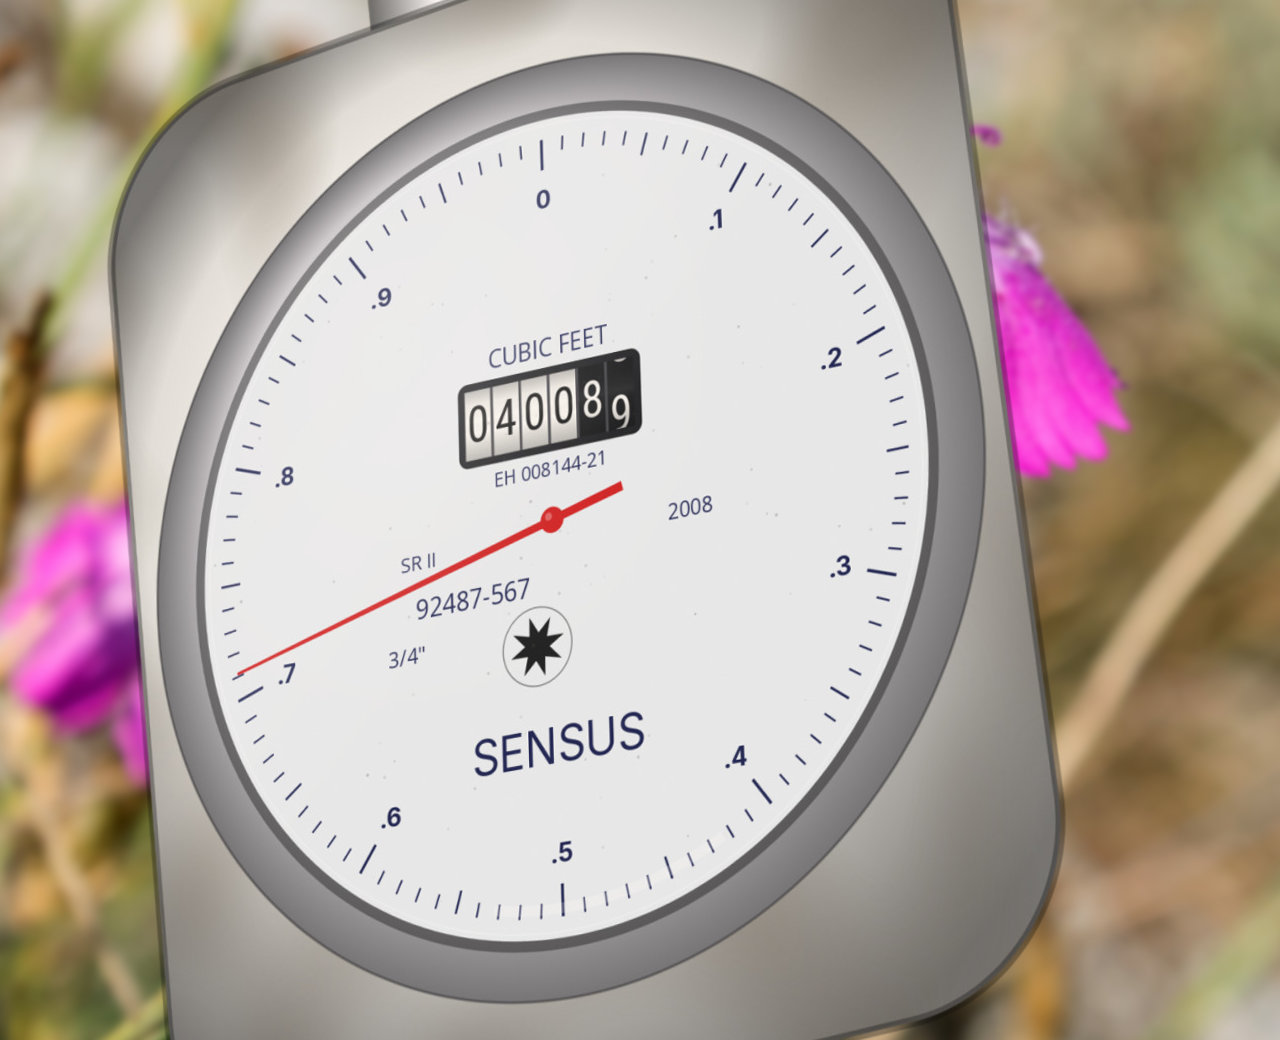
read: 40088.71 ft³
